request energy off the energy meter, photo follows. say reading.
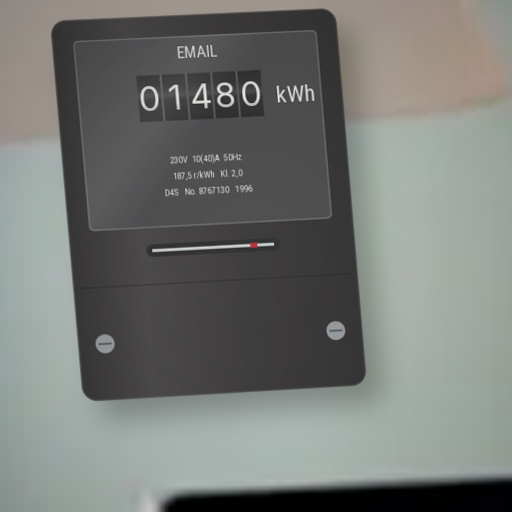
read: 1480 kWh
